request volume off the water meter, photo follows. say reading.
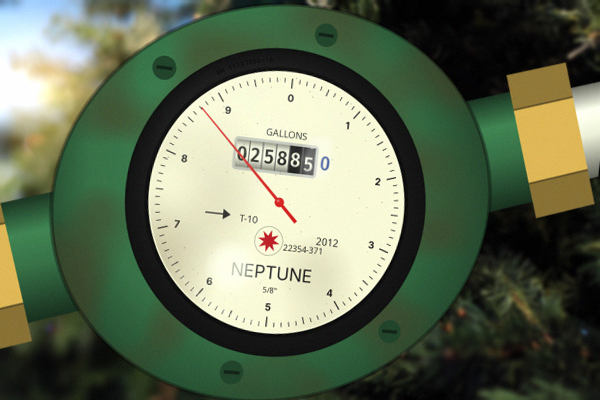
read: 258848.7 gal
